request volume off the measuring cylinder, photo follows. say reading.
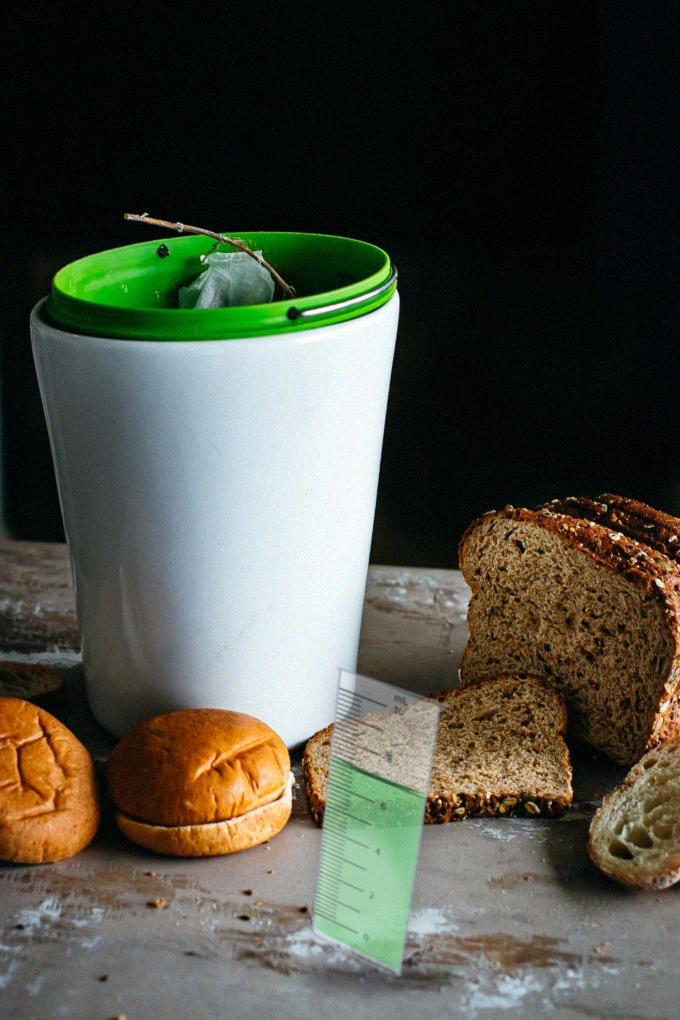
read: 7 mL
